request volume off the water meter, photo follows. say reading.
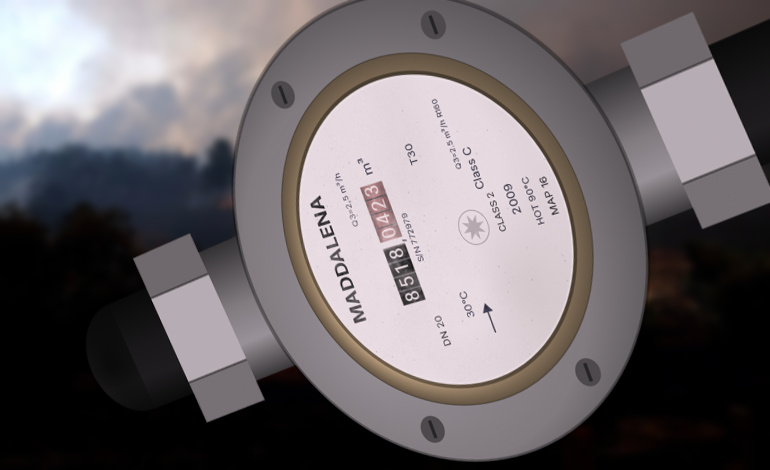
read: 8518.0423 m³
